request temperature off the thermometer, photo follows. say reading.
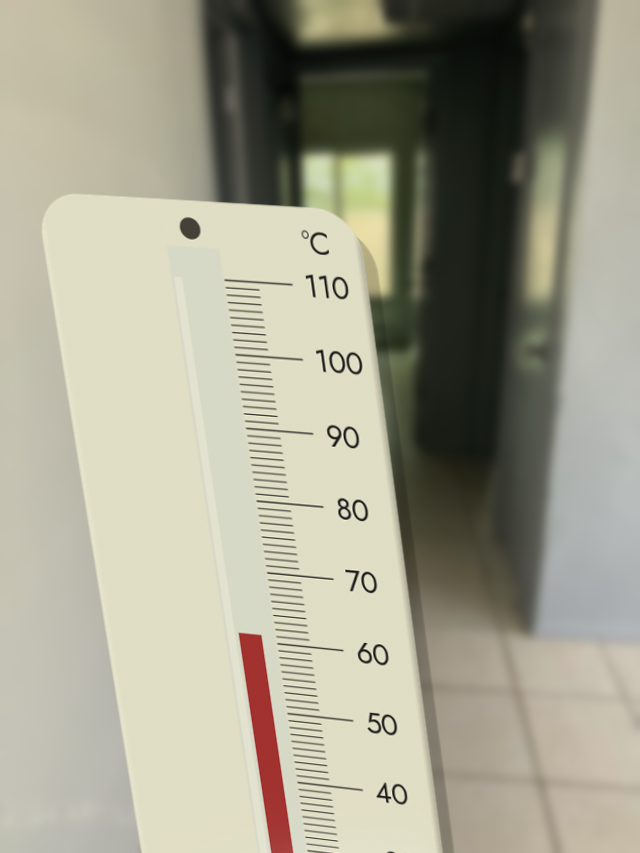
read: 61 °C
